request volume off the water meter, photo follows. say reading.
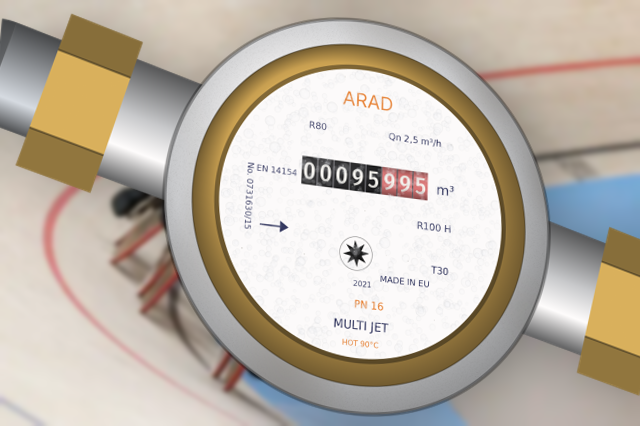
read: 95.995 m³
